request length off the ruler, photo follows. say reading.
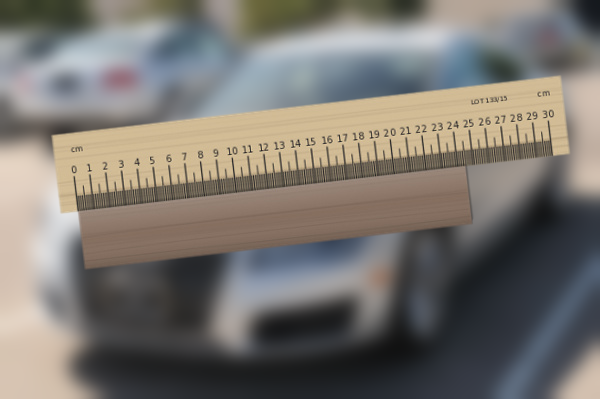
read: 24.5 cm
